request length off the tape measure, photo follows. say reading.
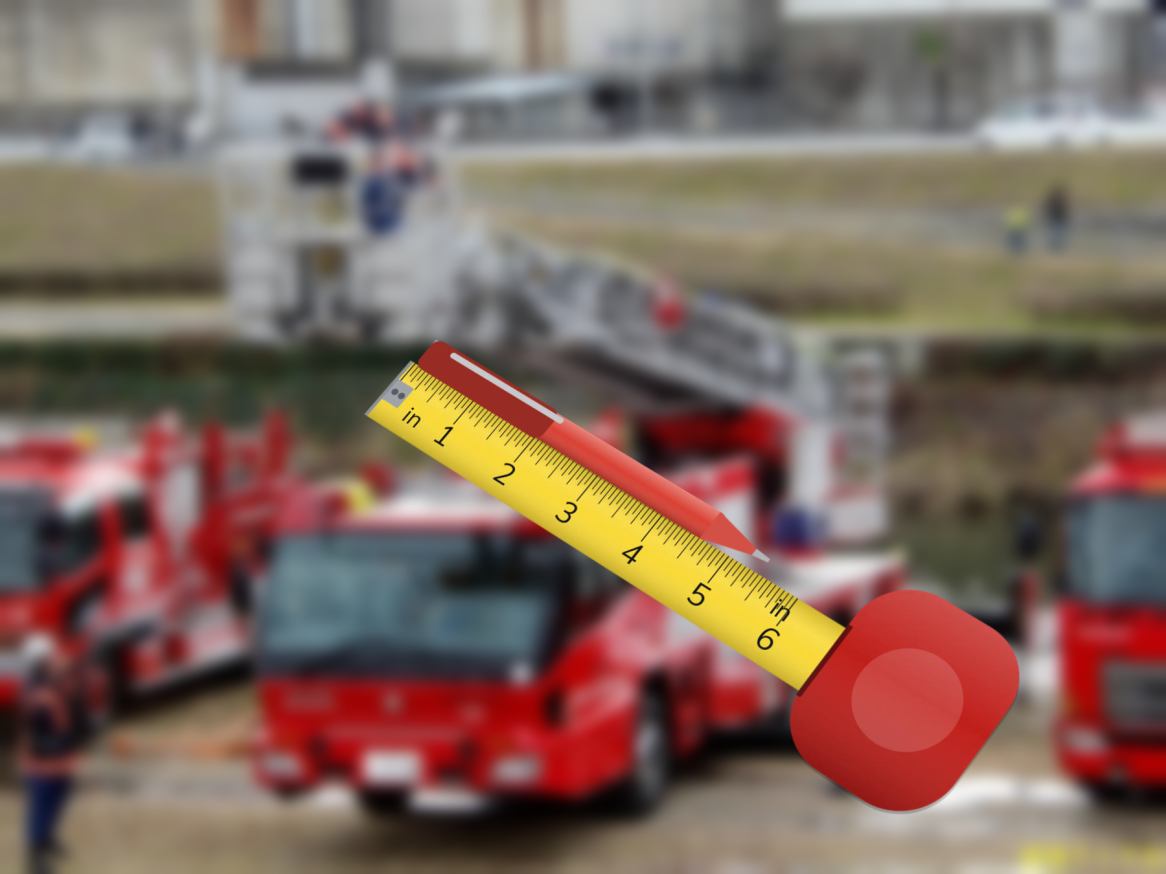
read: 5.4375 in
